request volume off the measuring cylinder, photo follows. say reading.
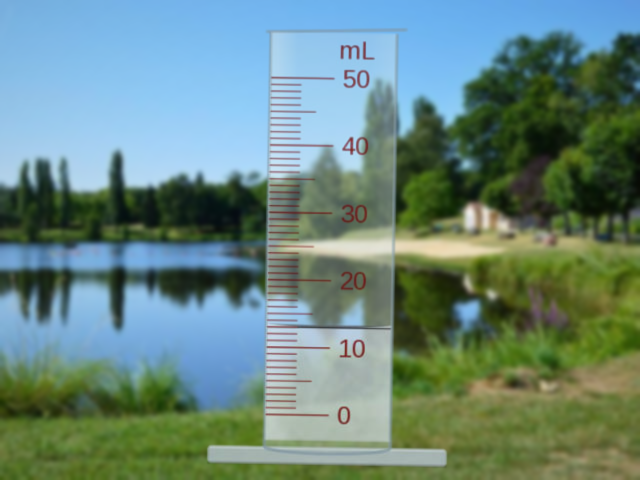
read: 13 mL
